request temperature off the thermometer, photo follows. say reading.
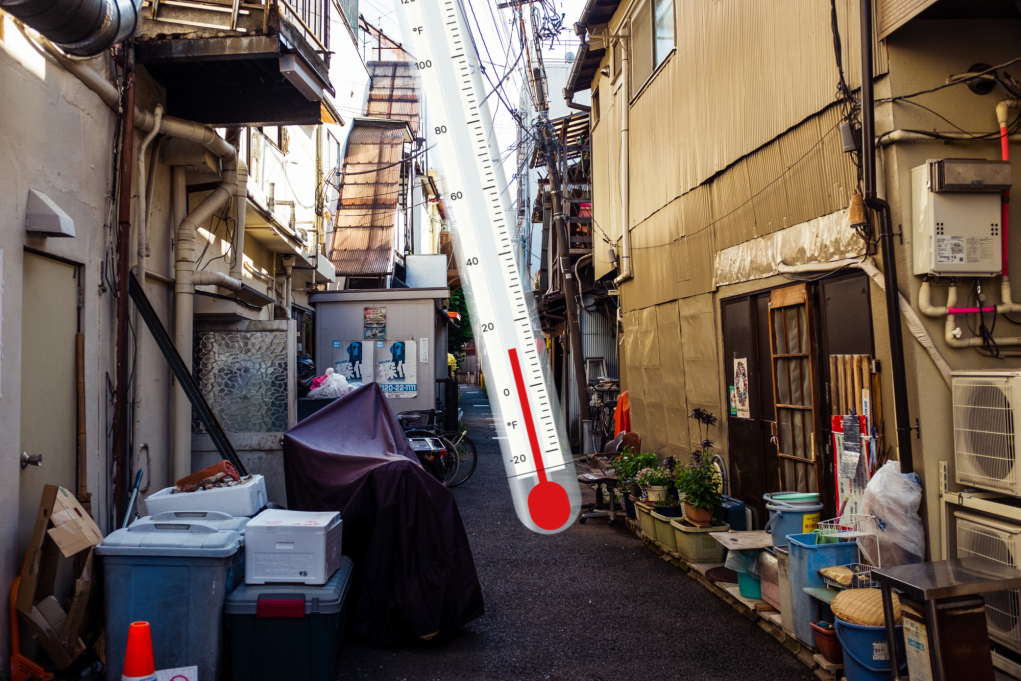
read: 12 °F
